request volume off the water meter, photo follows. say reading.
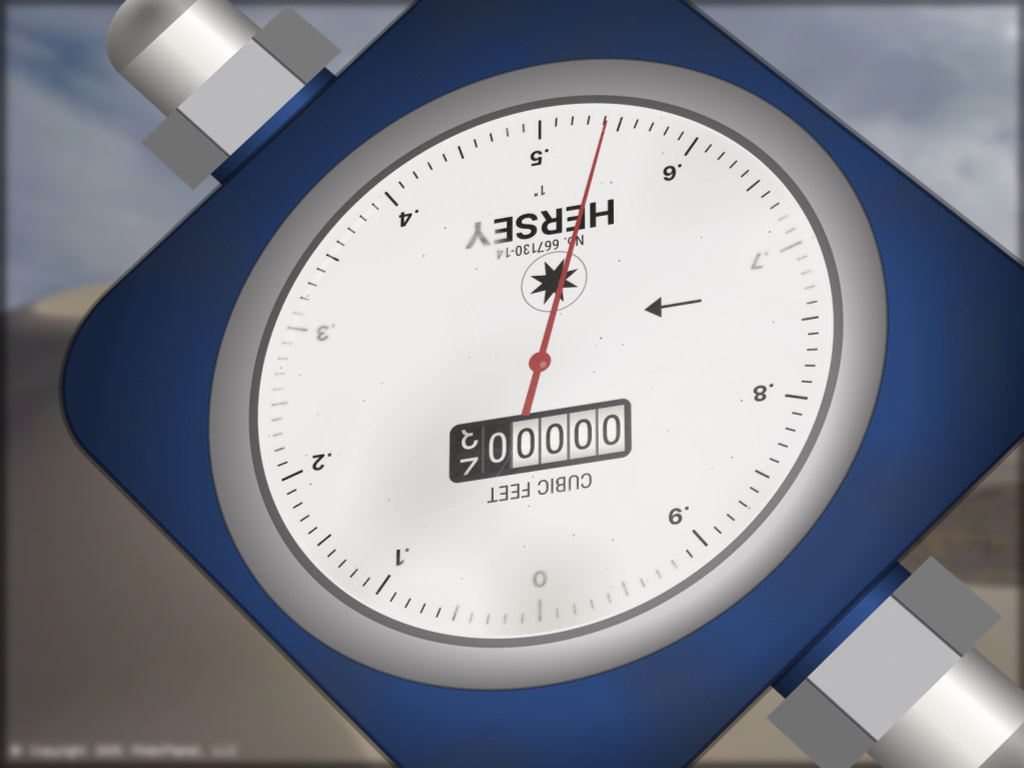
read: 2.54 ft³
